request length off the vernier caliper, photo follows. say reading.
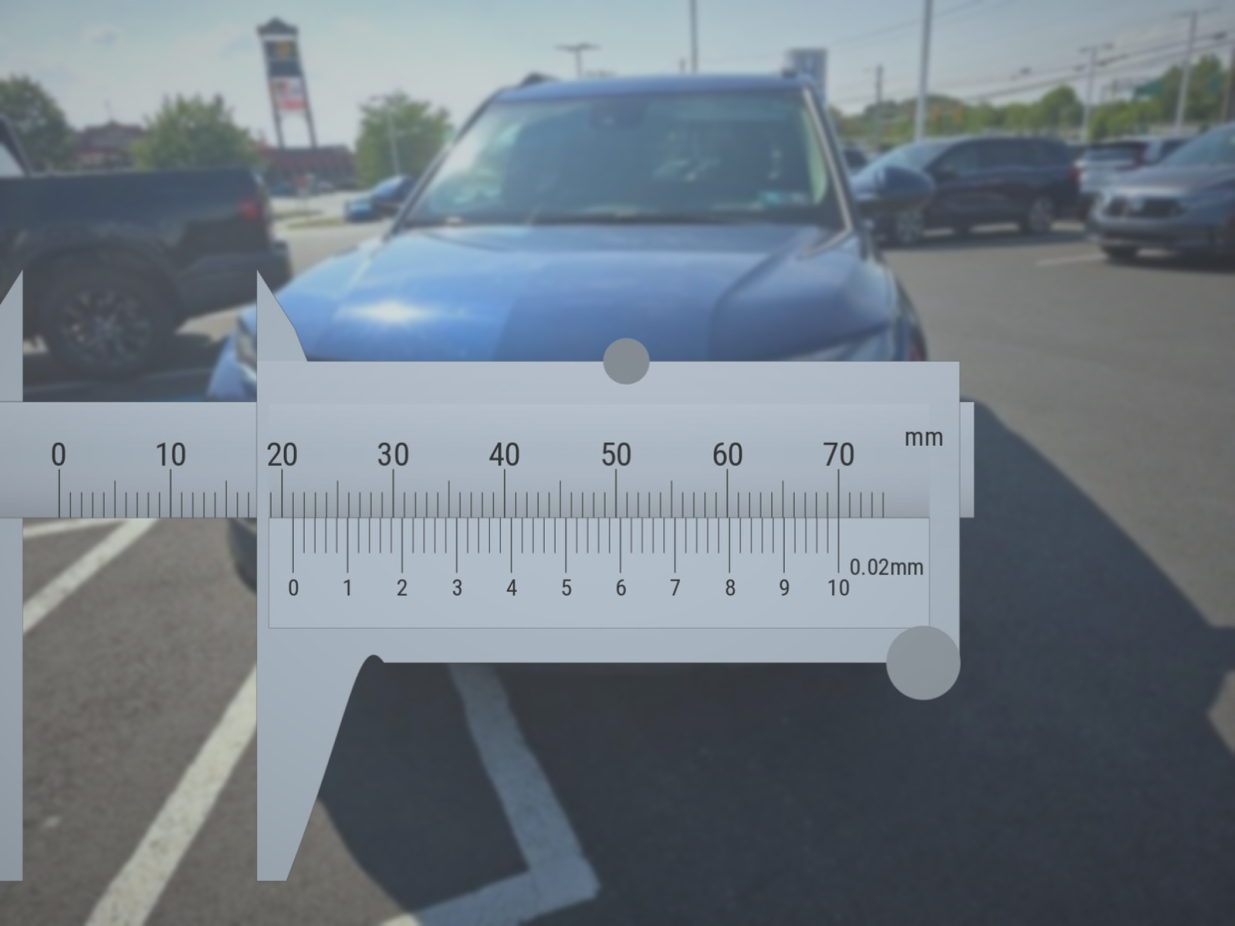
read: 21.0 mm
